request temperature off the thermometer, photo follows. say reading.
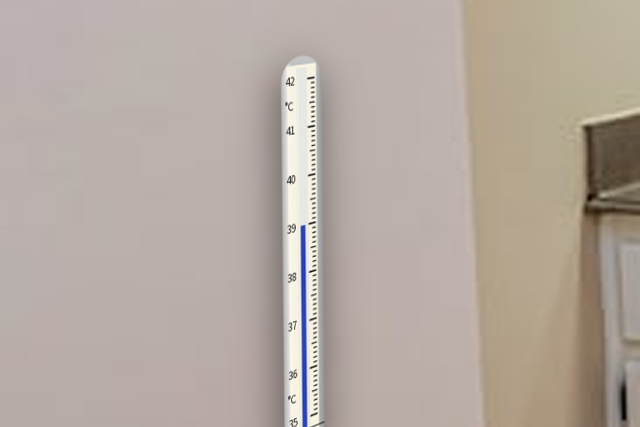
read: 39 °C
